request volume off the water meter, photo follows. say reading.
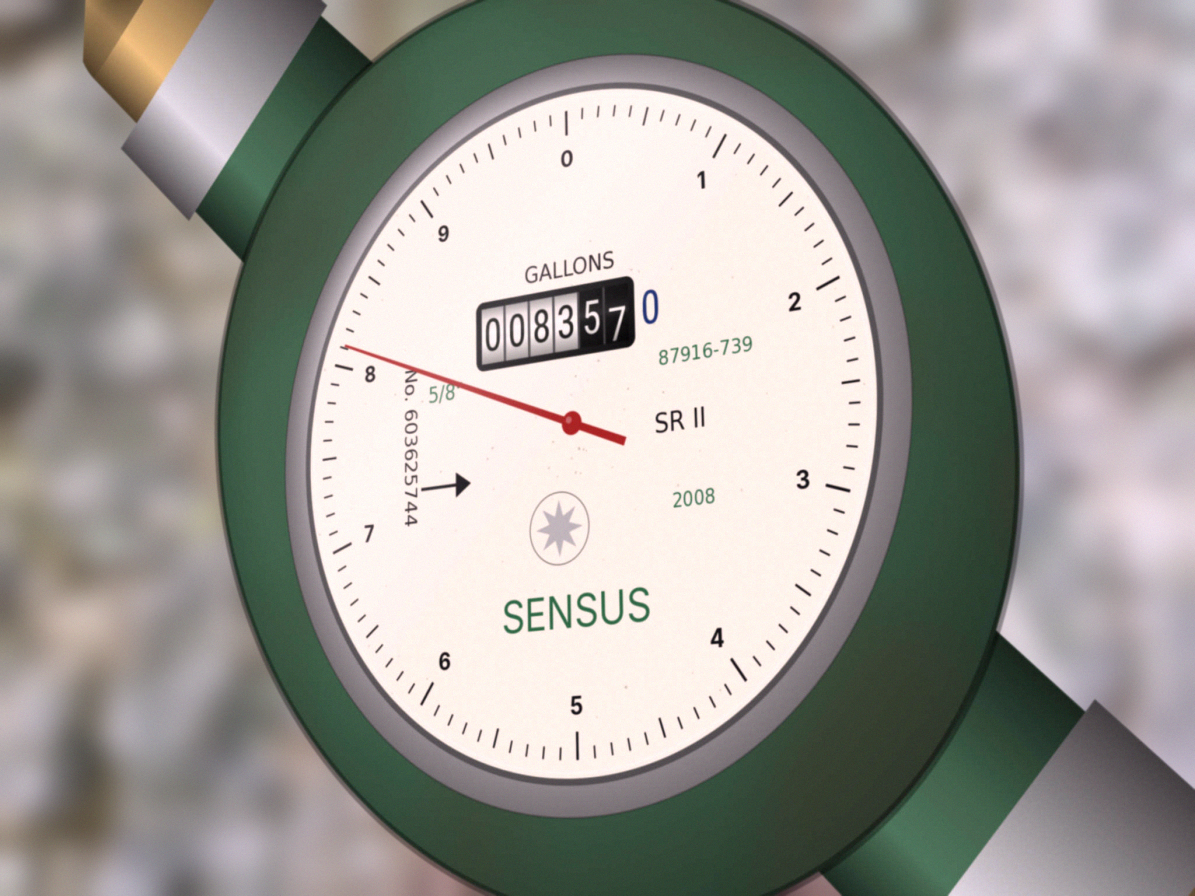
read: 83568.1 gal
